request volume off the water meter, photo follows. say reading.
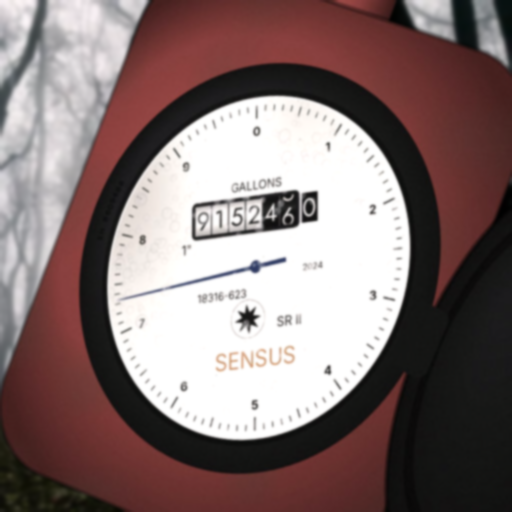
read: 9152457.3 gal
